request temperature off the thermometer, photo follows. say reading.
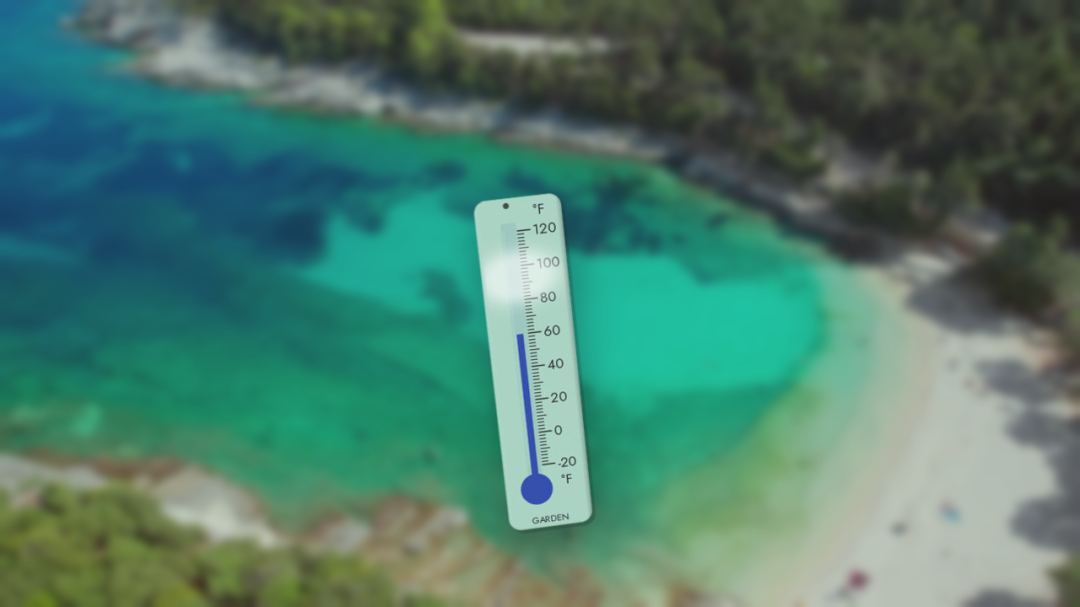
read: 60 °F
